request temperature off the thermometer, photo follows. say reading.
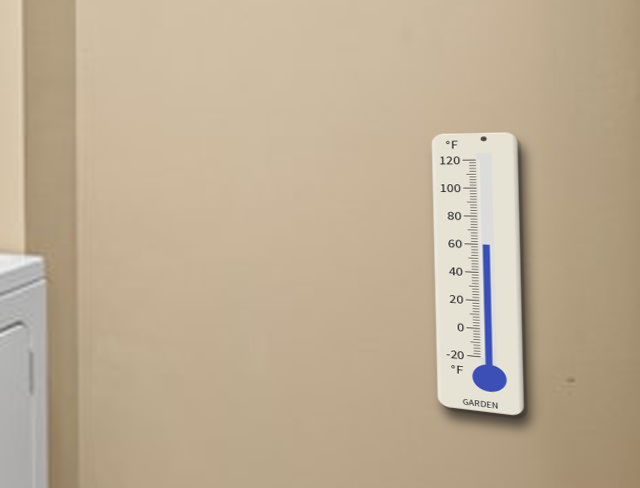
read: 60 °F
